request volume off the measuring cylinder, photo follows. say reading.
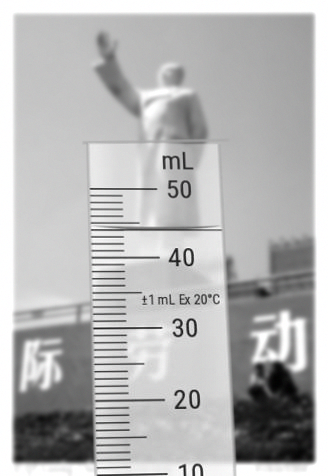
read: 44 mL
